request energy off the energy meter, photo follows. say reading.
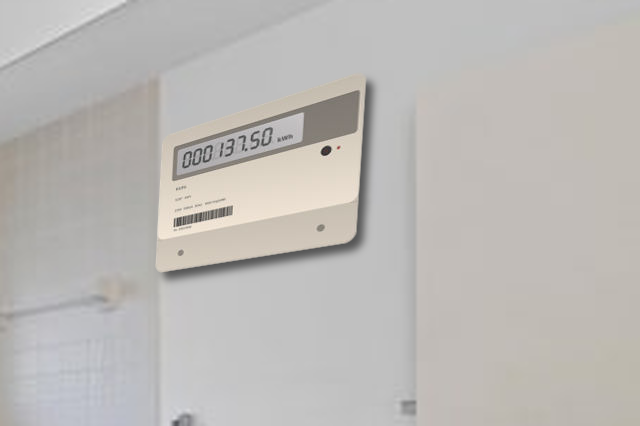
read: 137.50 kWh
